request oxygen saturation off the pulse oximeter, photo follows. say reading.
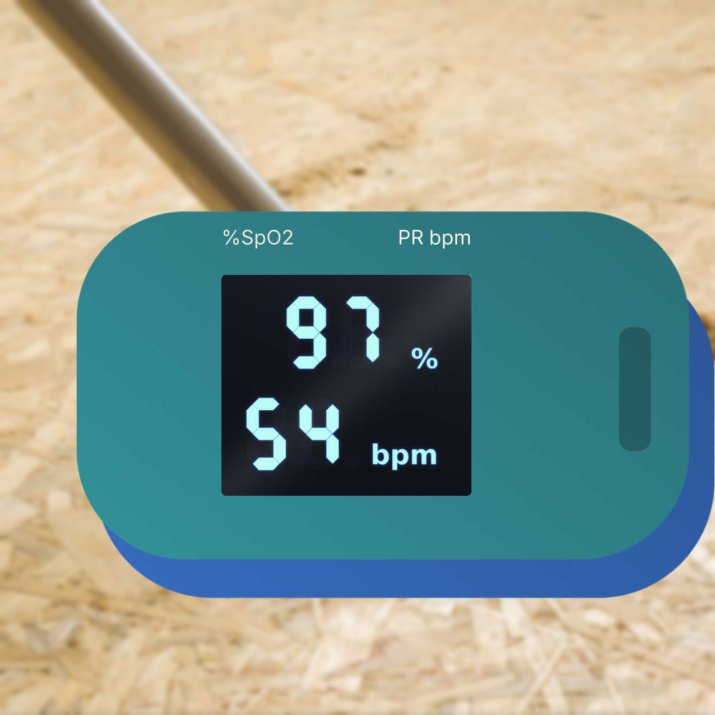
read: 97 %
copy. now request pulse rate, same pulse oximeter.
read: 54 bpm
